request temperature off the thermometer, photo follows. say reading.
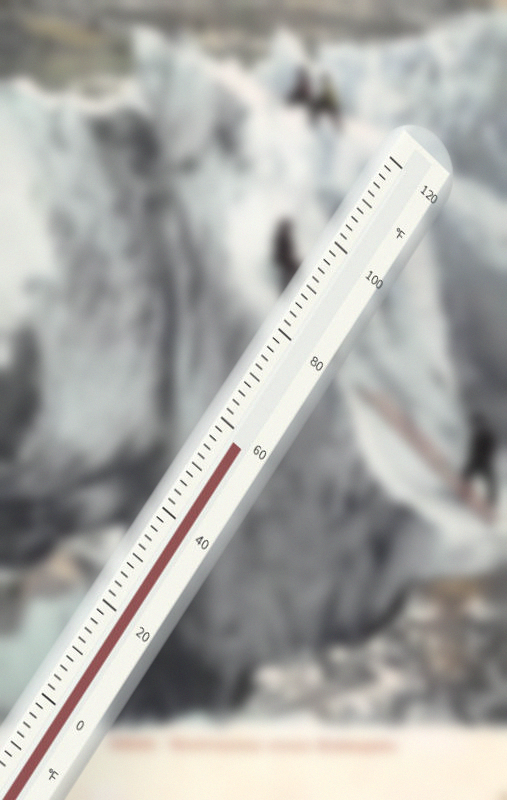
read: 58 °F
